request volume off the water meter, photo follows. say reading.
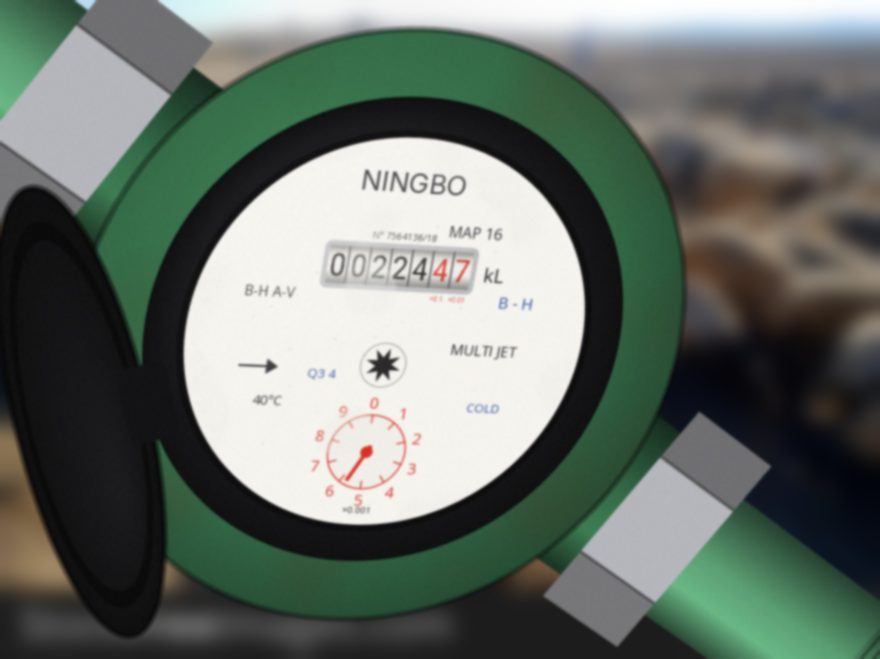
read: 224.475 kL
